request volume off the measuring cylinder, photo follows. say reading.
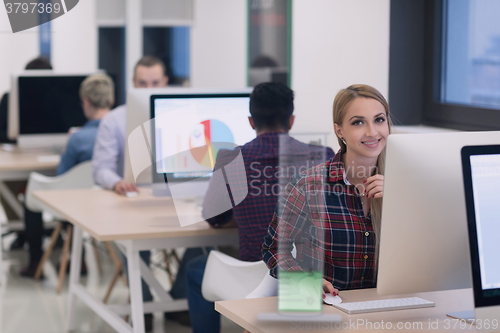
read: 5 mL
